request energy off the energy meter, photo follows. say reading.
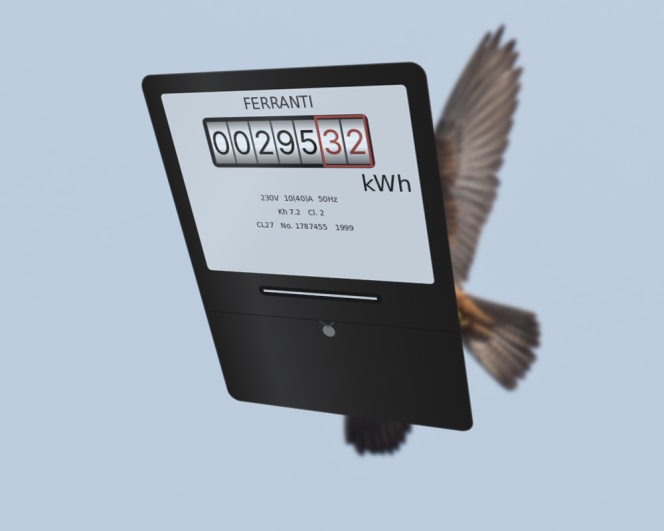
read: 295.32 kWh
